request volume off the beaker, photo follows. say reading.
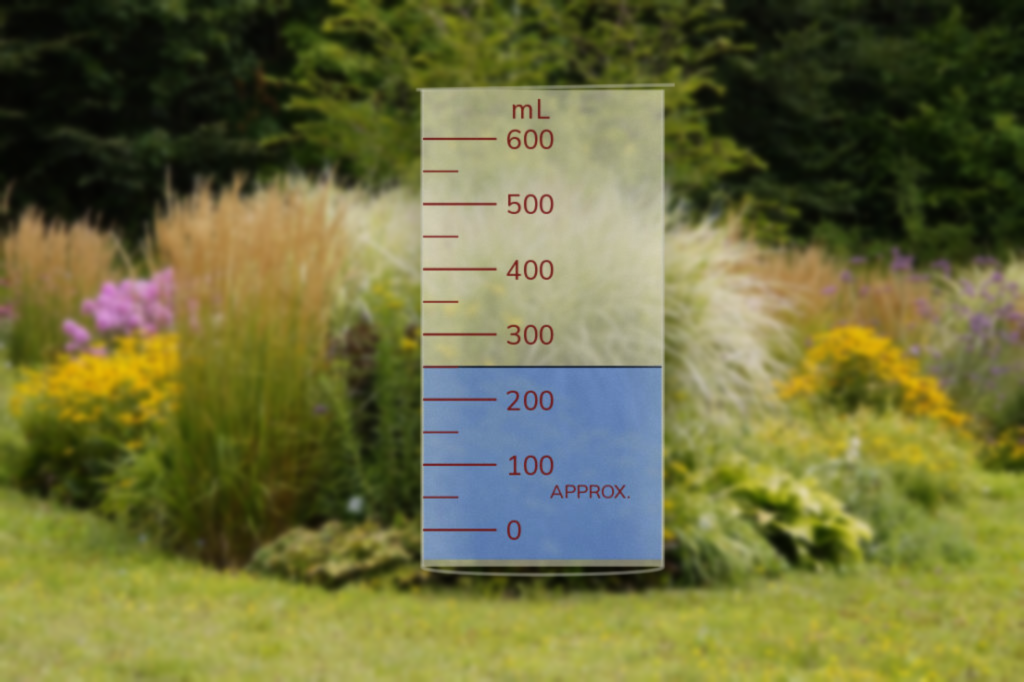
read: 250 mL
